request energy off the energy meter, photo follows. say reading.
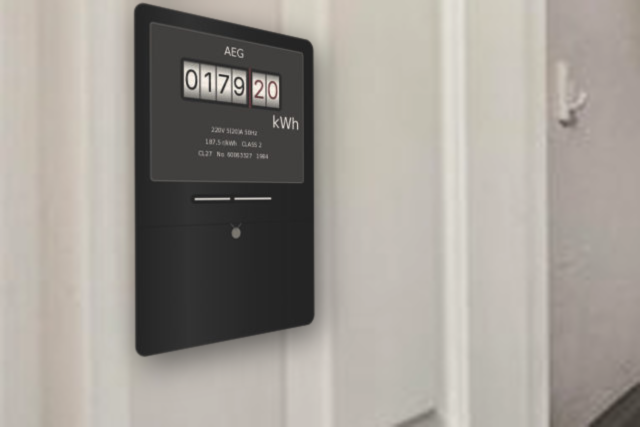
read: 179.20 kWh
